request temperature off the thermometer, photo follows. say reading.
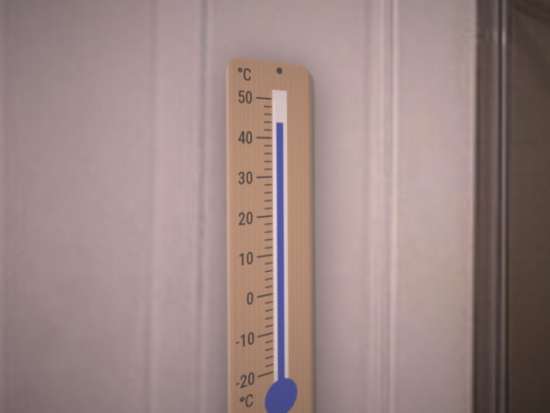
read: 44 °C
